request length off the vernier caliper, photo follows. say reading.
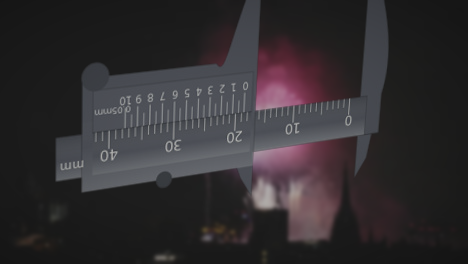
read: 18.6 mm
